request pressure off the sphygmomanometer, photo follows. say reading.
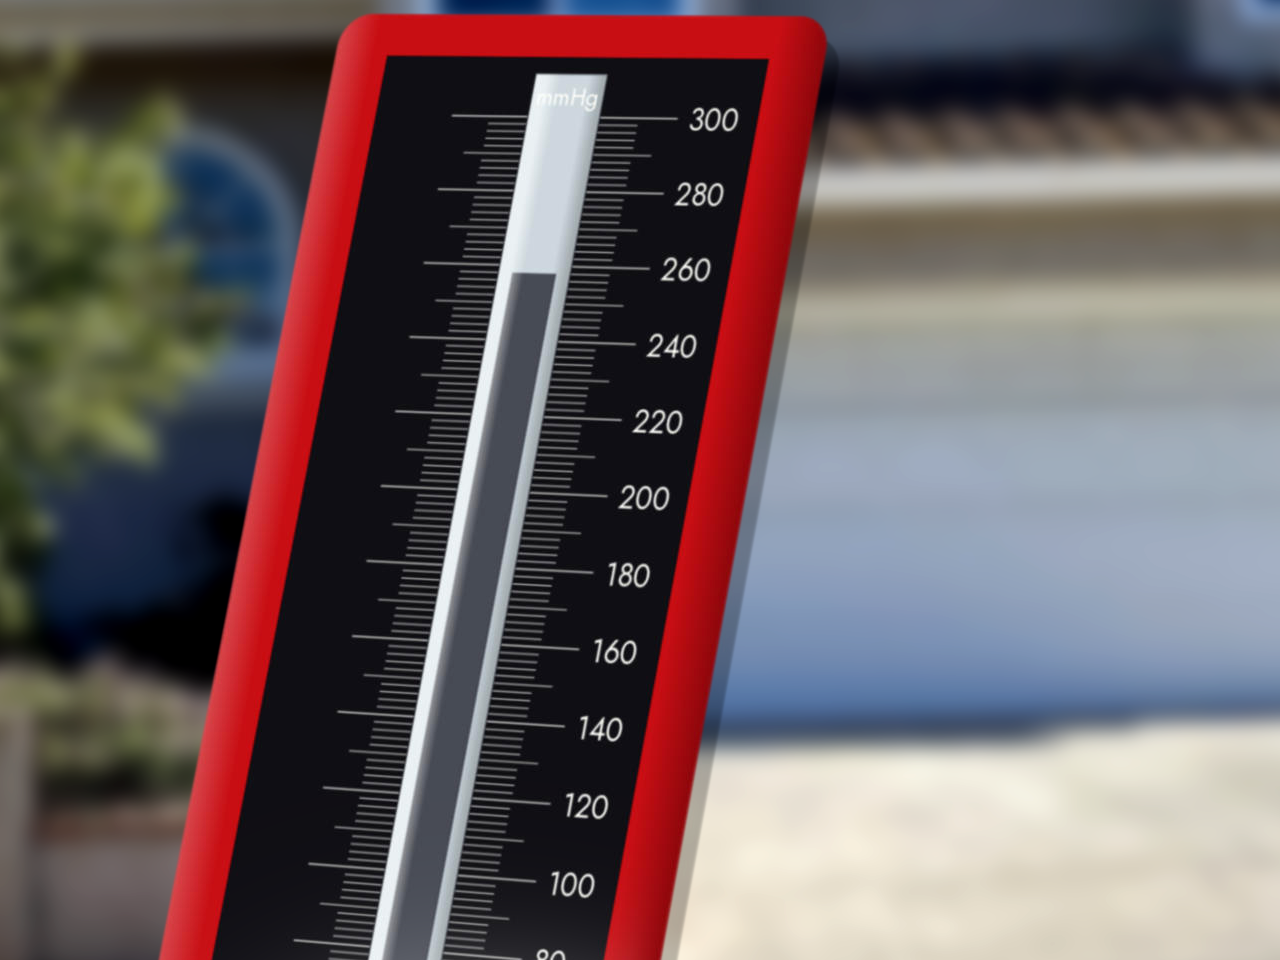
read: 258 mmHg
